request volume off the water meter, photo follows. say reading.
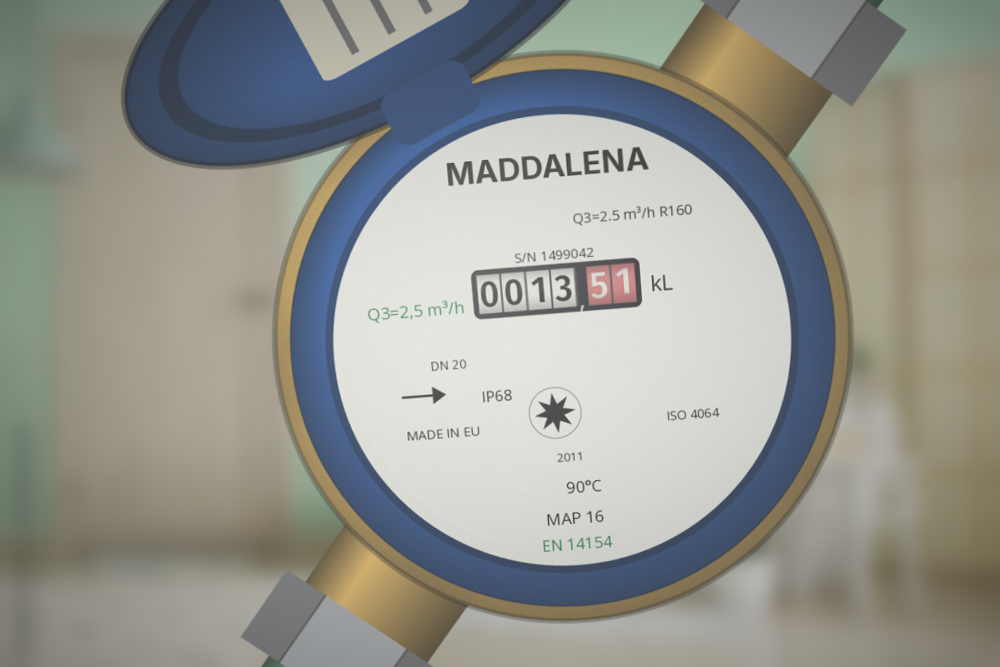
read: 13.51 kL
